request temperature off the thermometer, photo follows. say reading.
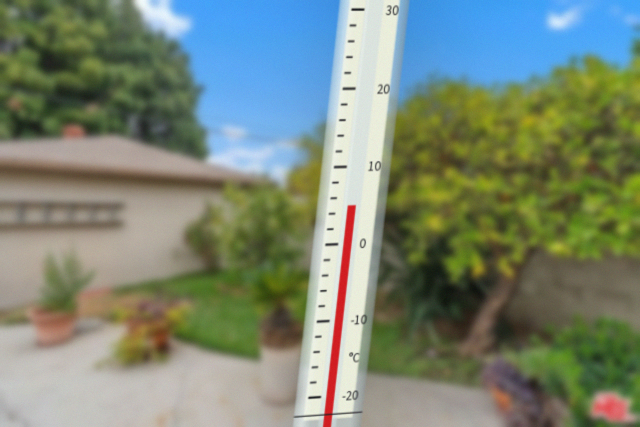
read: 5 °C
